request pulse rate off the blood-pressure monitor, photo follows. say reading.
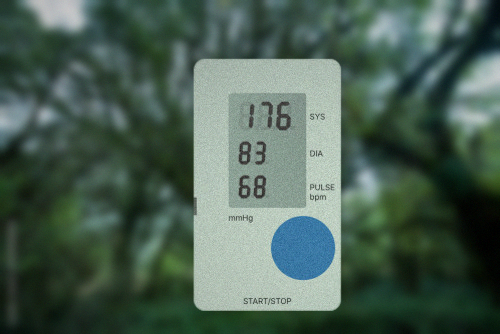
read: 68 bpm
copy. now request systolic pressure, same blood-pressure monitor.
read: 176 mmHg
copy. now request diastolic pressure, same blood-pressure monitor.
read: 83 mmHg
